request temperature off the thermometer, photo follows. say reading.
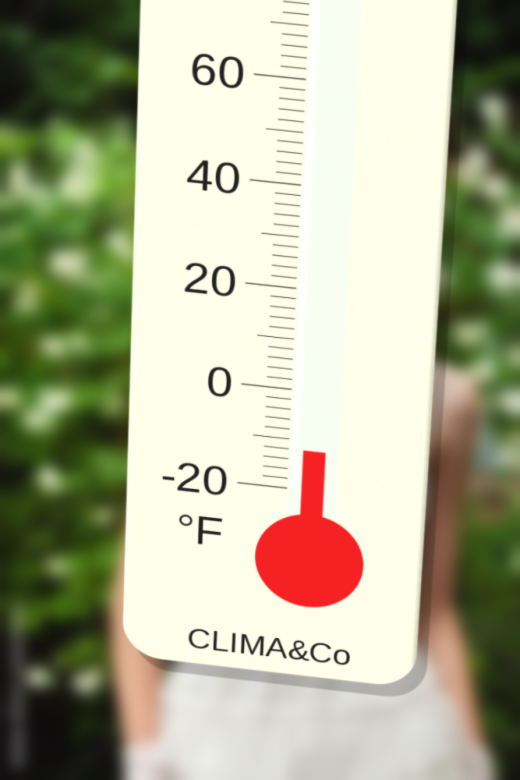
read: -12 °F
